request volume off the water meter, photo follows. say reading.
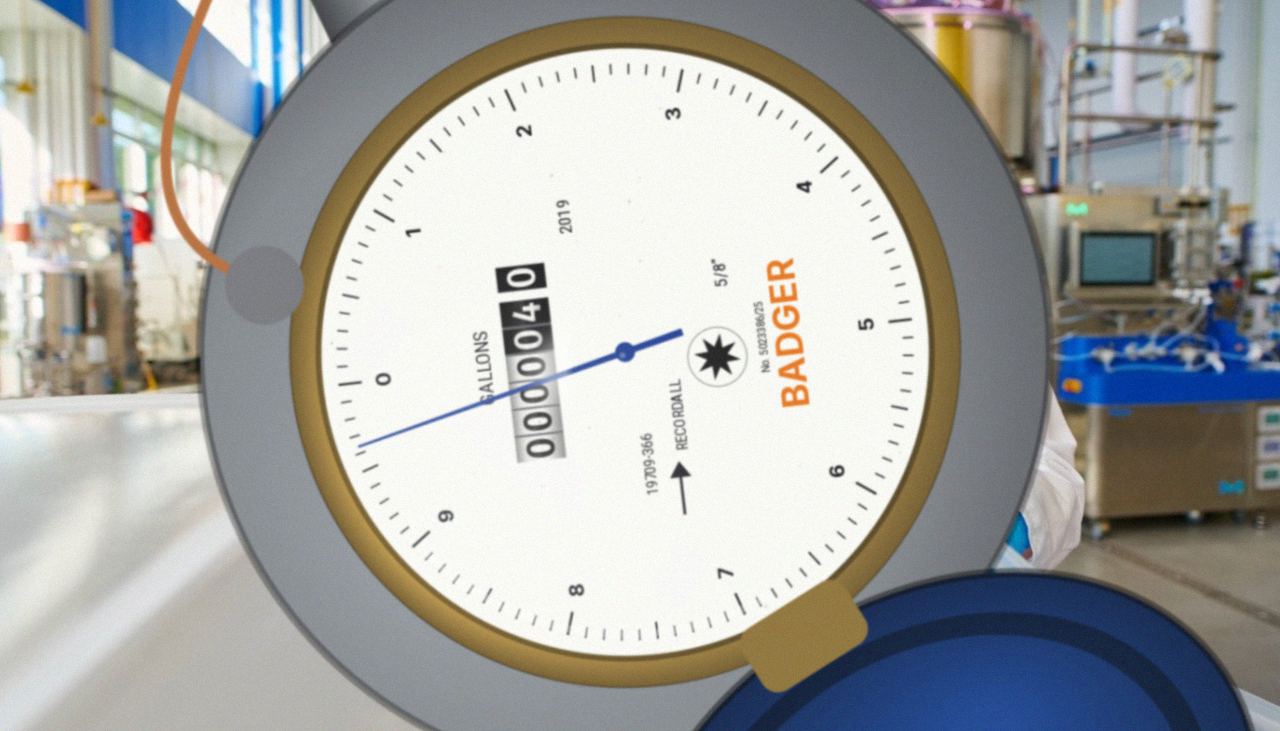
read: 39.6 gal
